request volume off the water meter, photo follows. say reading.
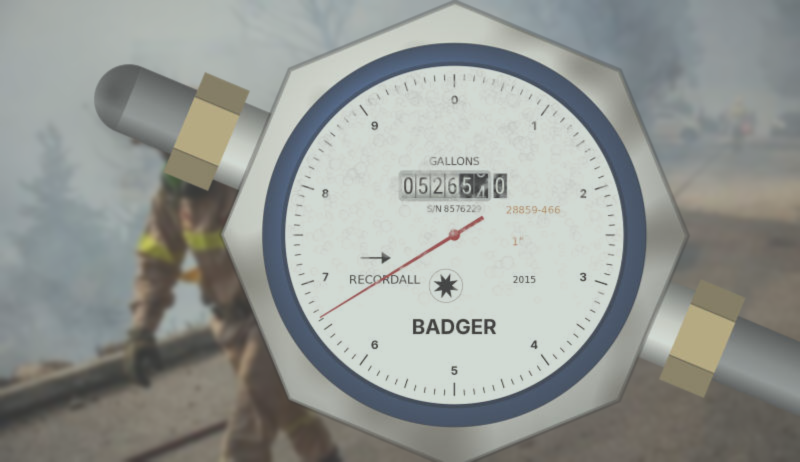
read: 526536.6 gal
